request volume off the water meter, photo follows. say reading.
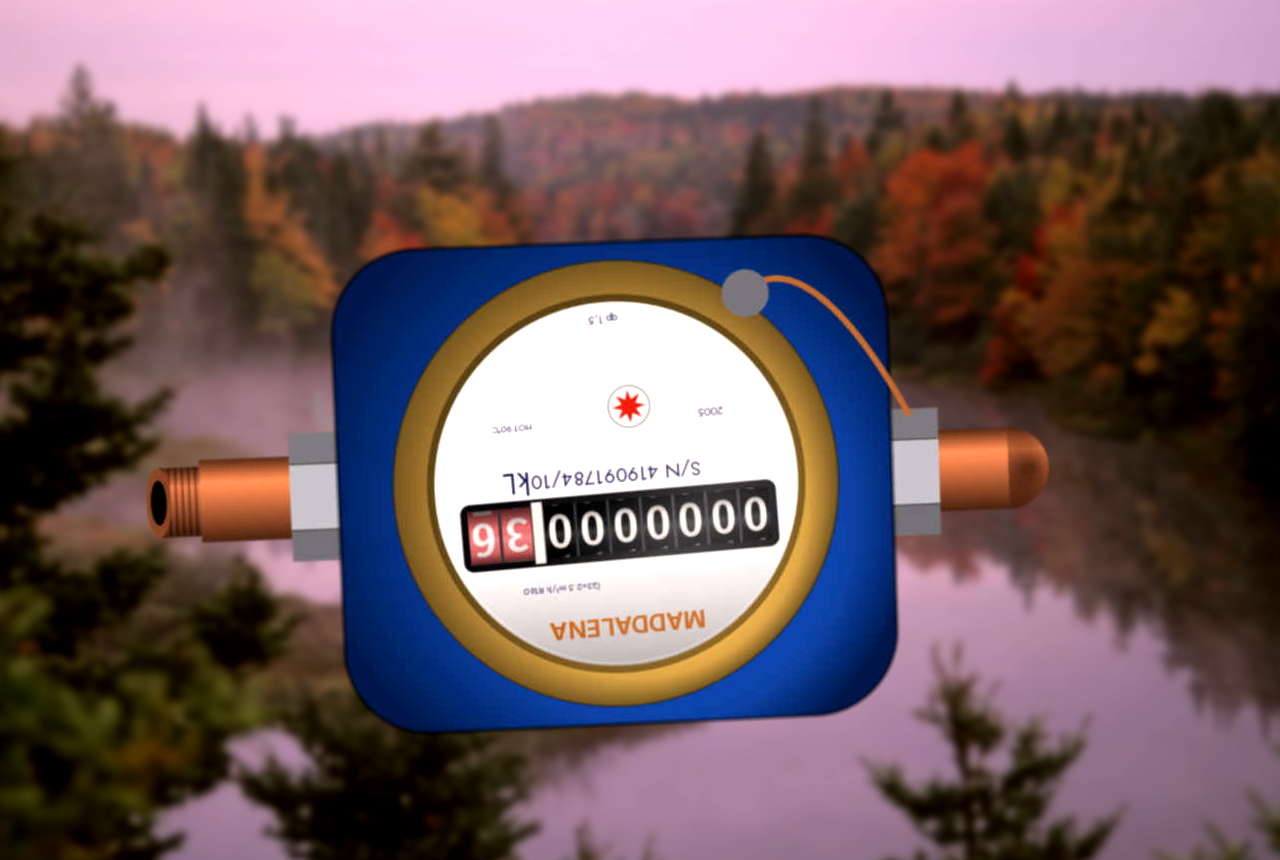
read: 0.36 kL
